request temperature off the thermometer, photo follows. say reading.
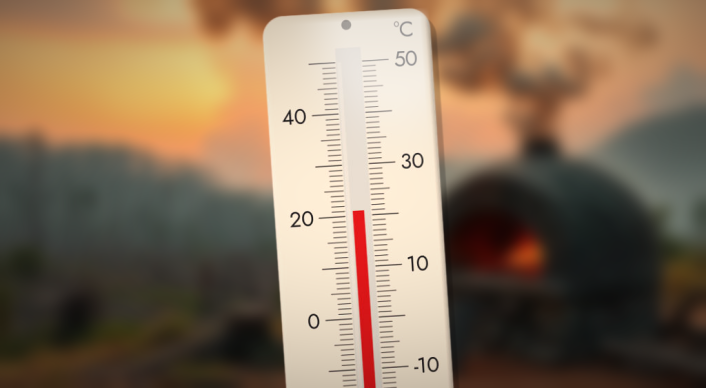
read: 21 °C
